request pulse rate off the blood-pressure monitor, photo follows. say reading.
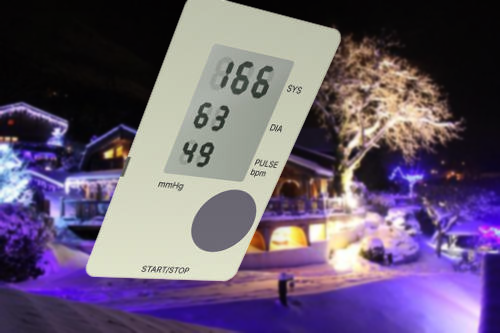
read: 49 bpm
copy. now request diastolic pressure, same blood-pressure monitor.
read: 63 mmHg
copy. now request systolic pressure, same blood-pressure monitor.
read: 166 mmHg
